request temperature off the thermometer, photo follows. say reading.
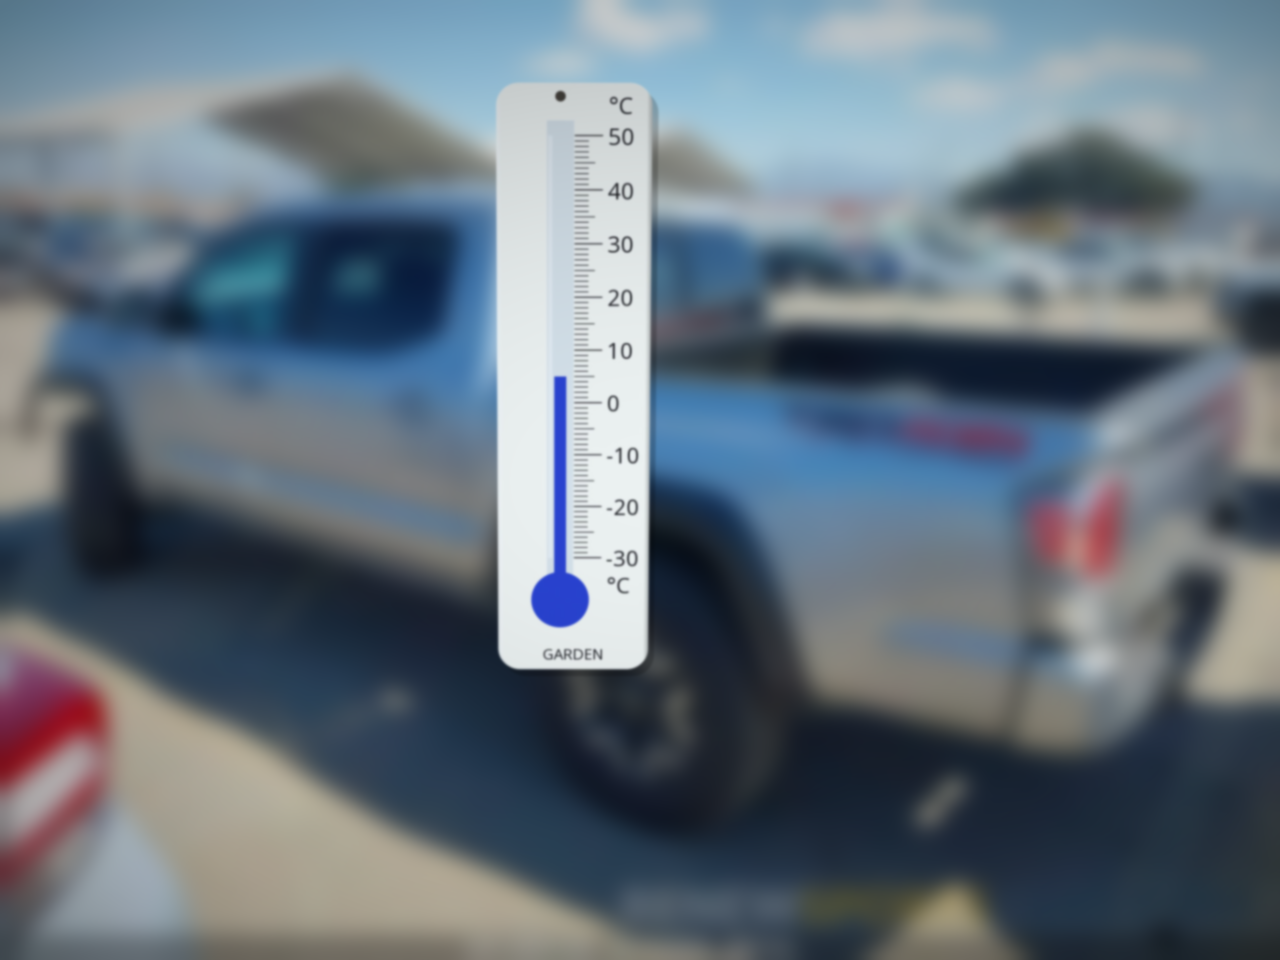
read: 5 °C
